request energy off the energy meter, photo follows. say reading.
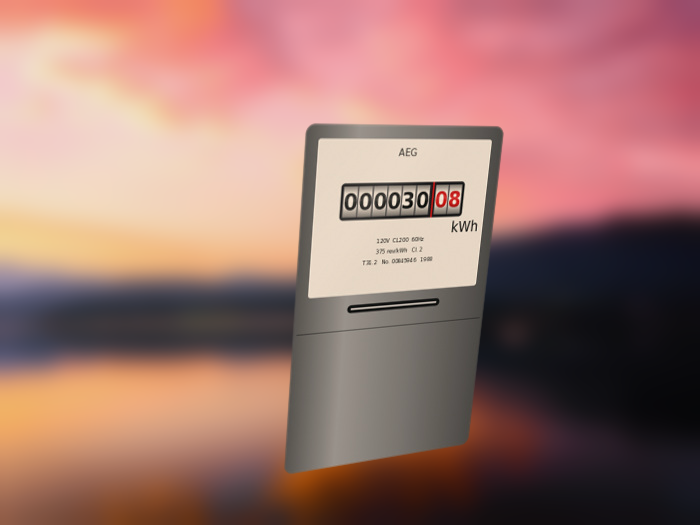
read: 30.08 kWh
